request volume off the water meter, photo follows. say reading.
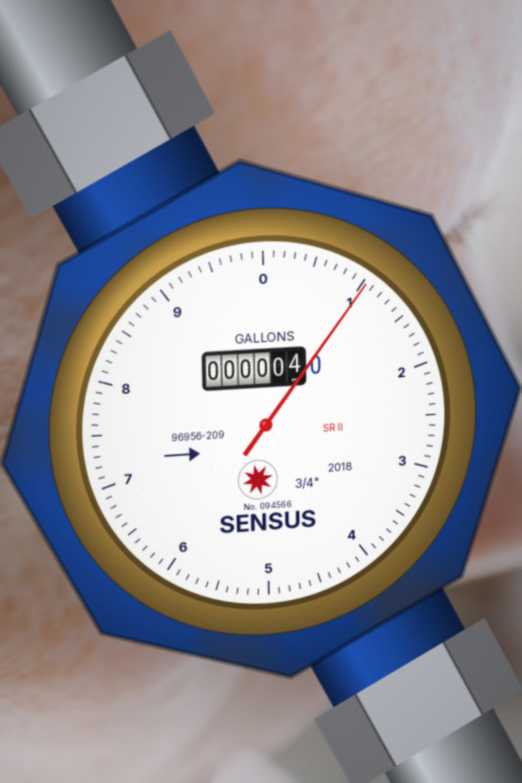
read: 41.0 gal
